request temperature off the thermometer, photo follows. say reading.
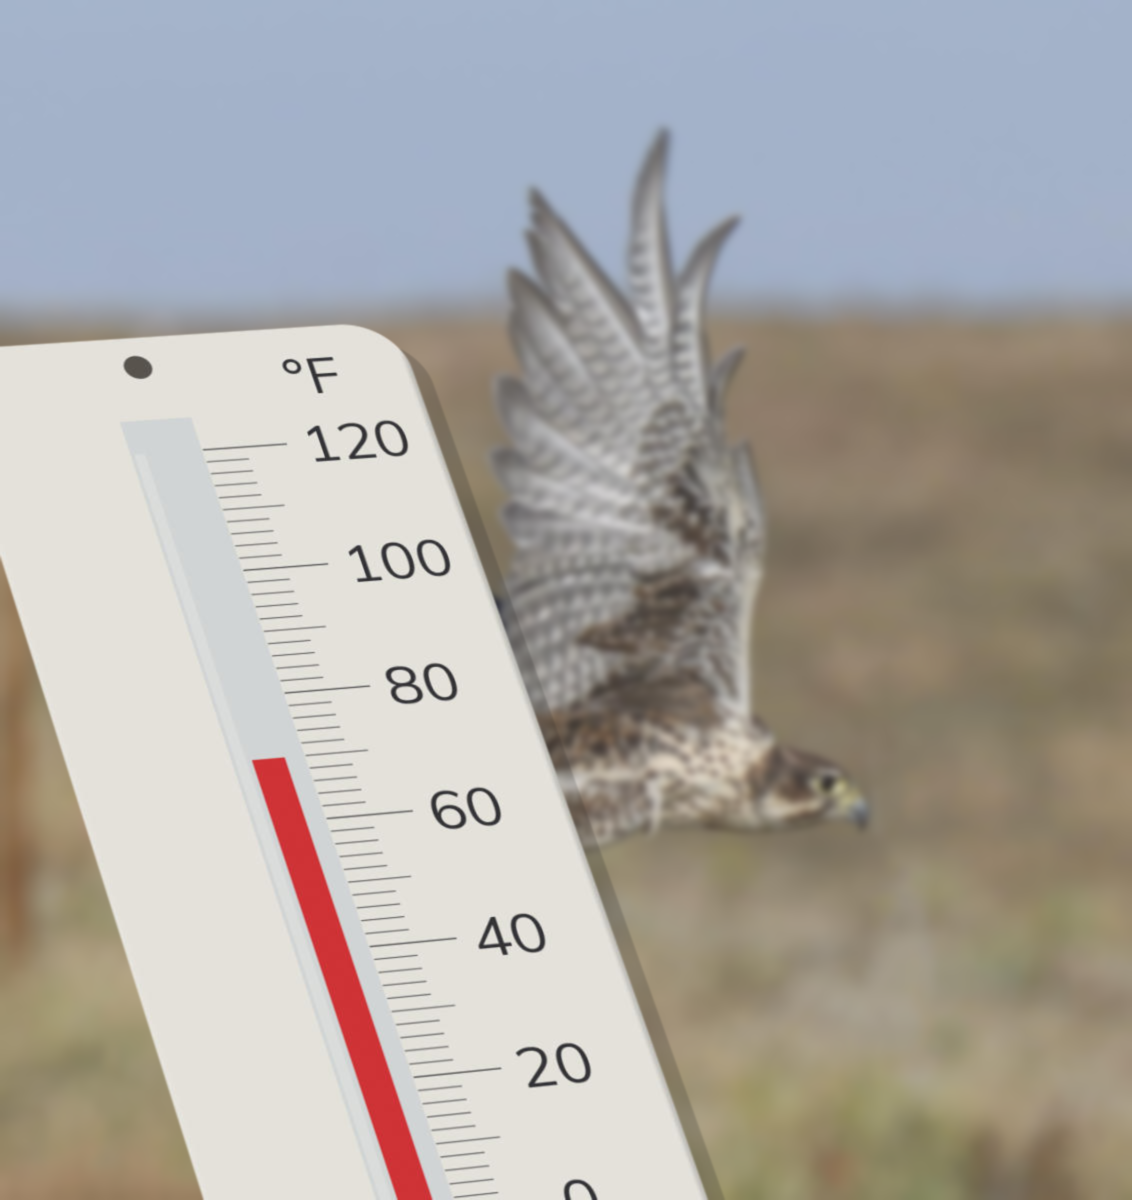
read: 70 °F
